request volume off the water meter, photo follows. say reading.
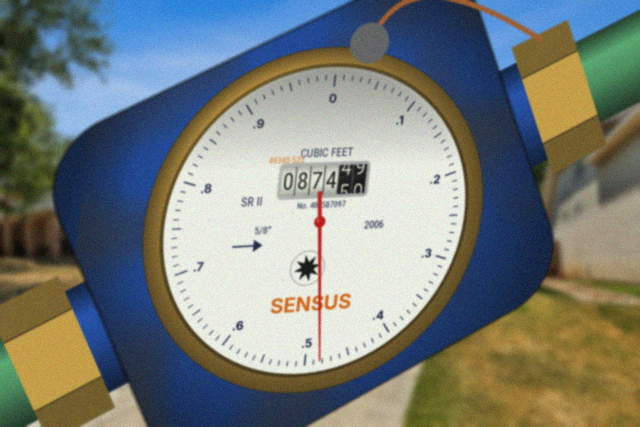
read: 87449.48 ft³
